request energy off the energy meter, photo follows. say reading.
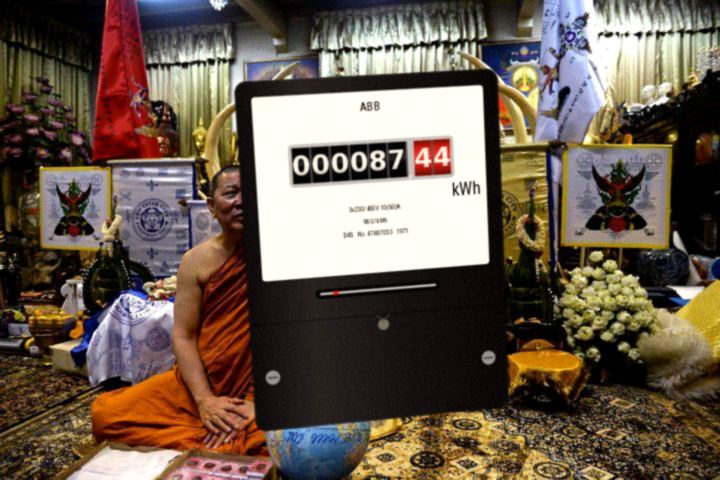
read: 87.44 kWh
